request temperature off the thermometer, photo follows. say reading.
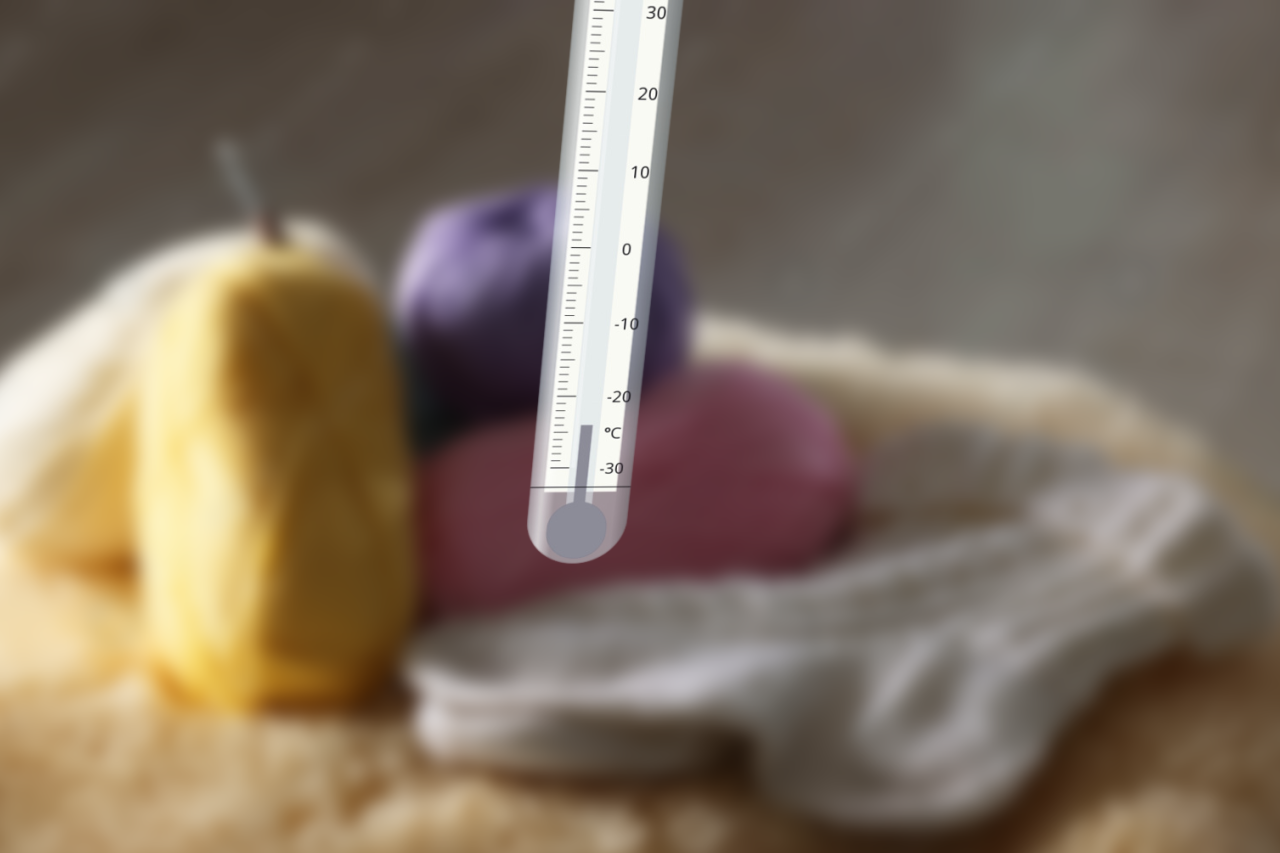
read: -24 °C
